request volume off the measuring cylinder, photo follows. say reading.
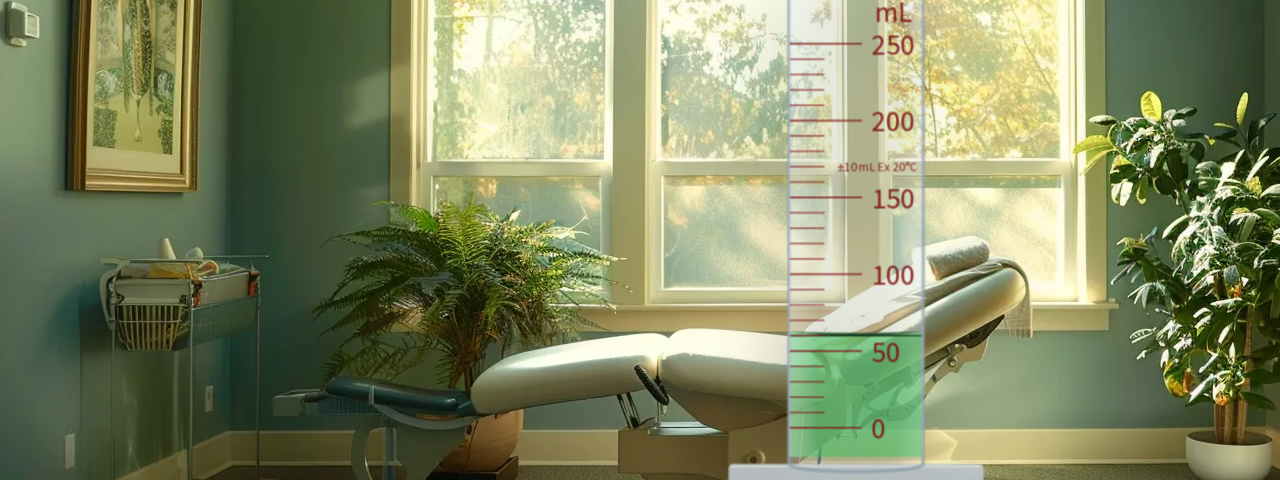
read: 60 mL
